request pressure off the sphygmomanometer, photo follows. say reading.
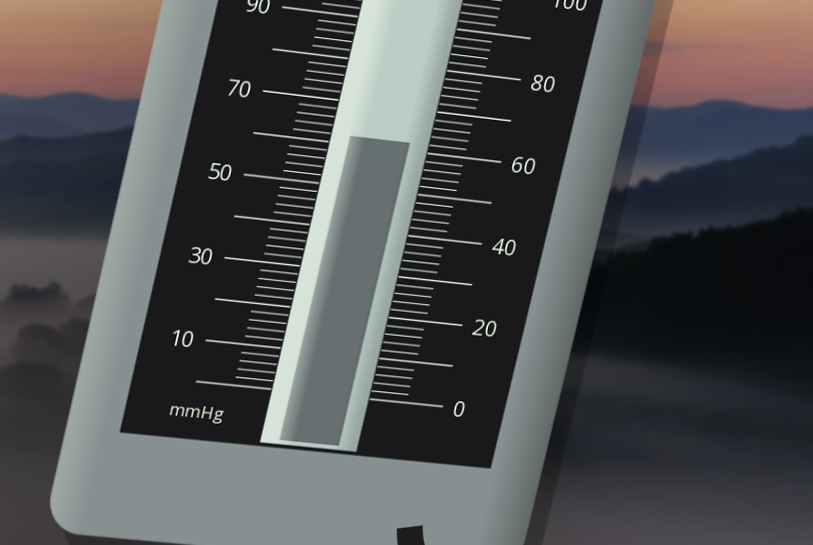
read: 62 mmHg
